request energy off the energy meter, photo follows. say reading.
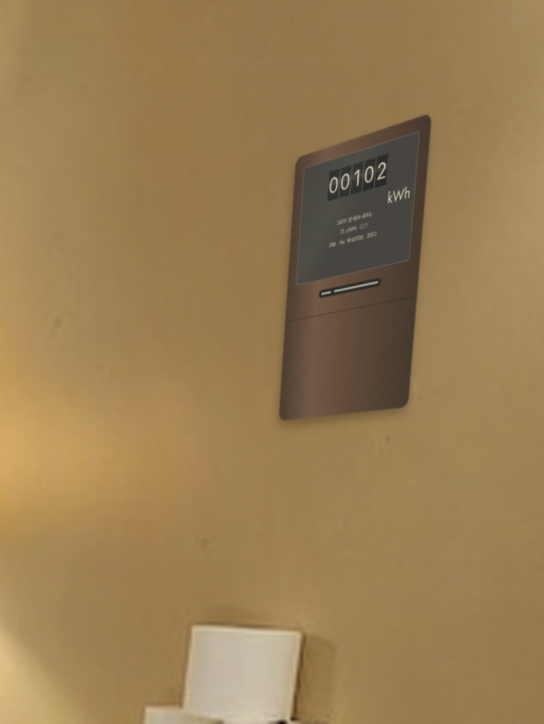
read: 102 kWh
